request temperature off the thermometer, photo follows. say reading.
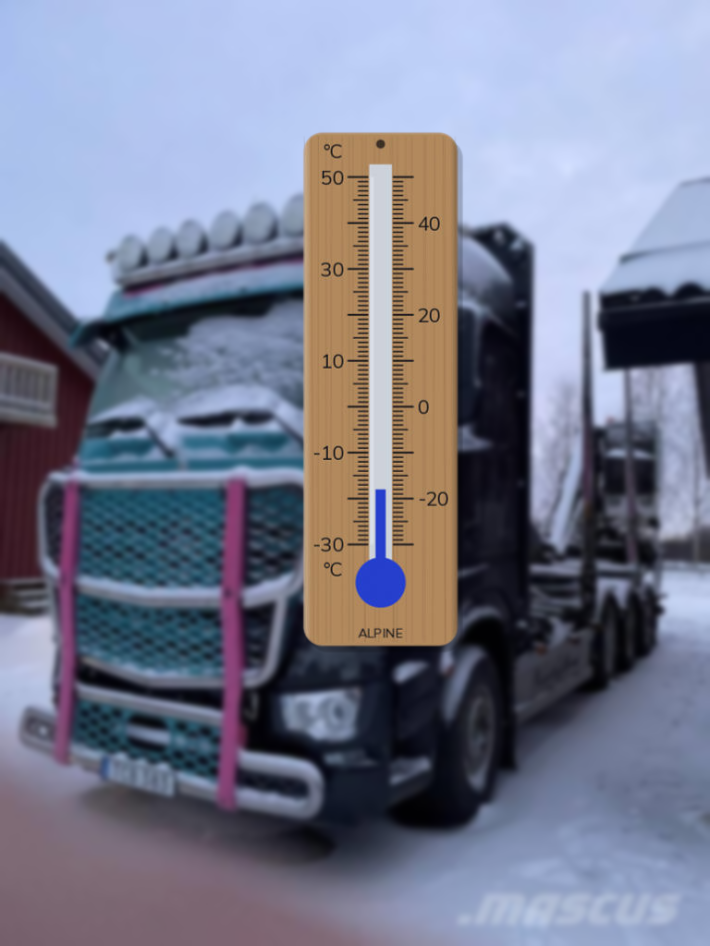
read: -18 °C
